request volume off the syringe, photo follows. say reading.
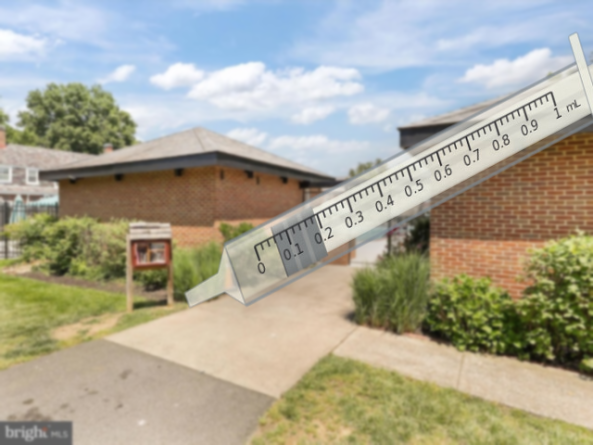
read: 0.06 mL
